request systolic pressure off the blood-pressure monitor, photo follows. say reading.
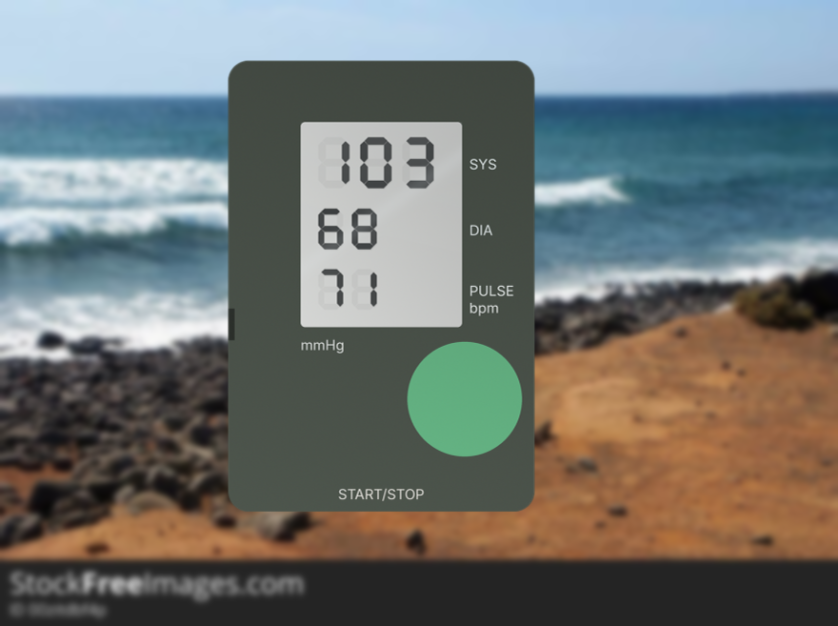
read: 103 mmHg
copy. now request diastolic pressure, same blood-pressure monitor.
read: 68 mmHg
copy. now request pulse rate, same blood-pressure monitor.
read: 71 bpm
